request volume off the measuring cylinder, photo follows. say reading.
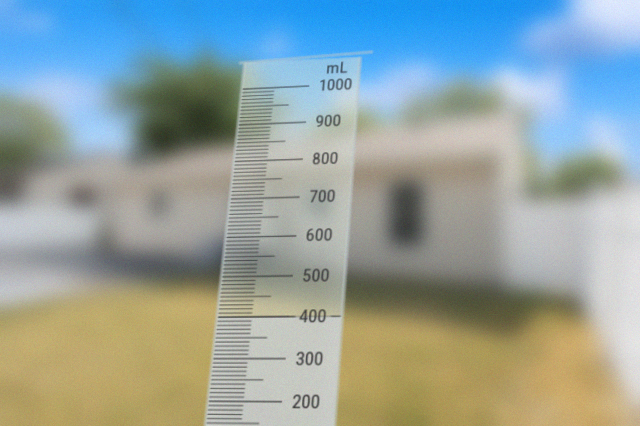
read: 400 mL
